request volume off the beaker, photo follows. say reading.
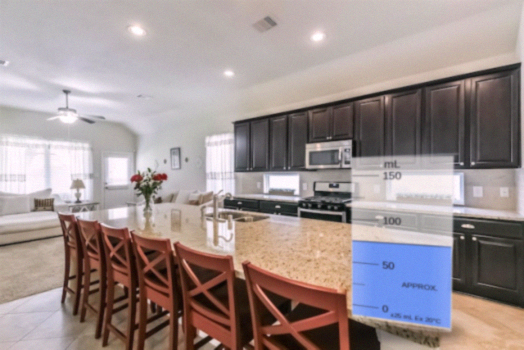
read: 75 mL
